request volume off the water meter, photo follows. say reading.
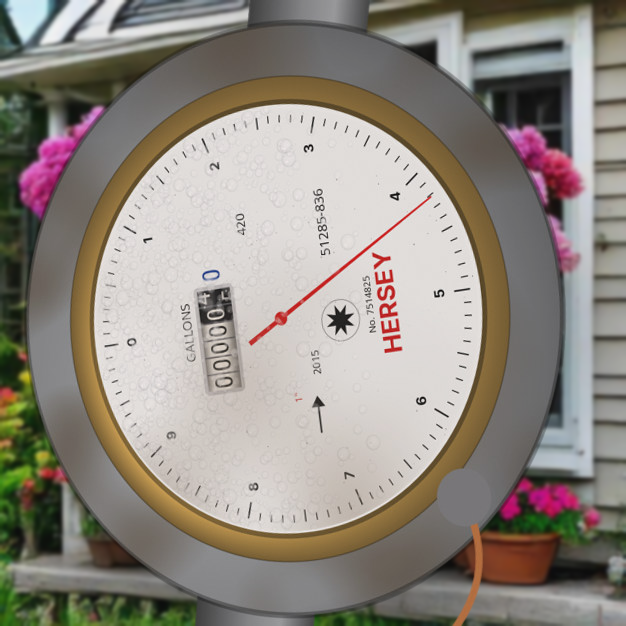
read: 44.2 gal
